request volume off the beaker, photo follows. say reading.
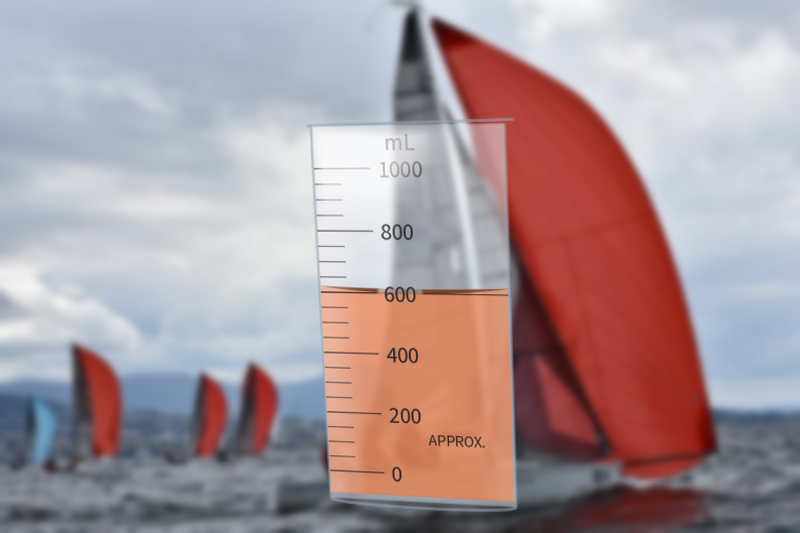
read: 600 mL
